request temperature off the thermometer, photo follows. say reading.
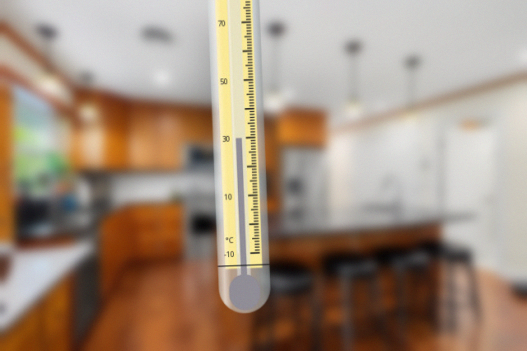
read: 30 °C
